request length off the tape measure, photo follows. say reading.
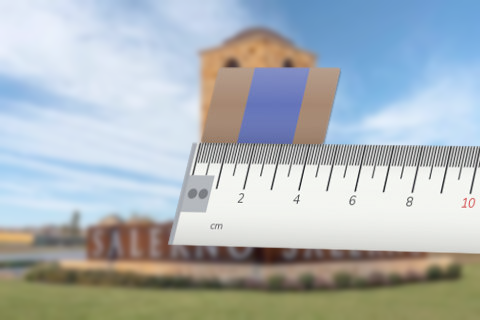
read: 4.5 cm
